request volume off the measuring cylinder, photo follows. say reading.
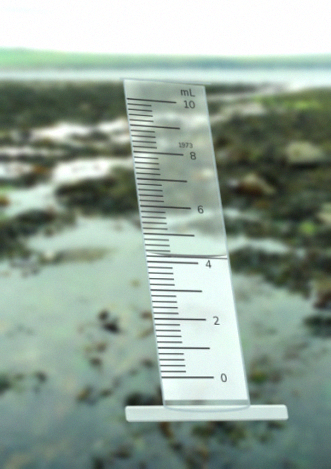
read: 4.2 mL
